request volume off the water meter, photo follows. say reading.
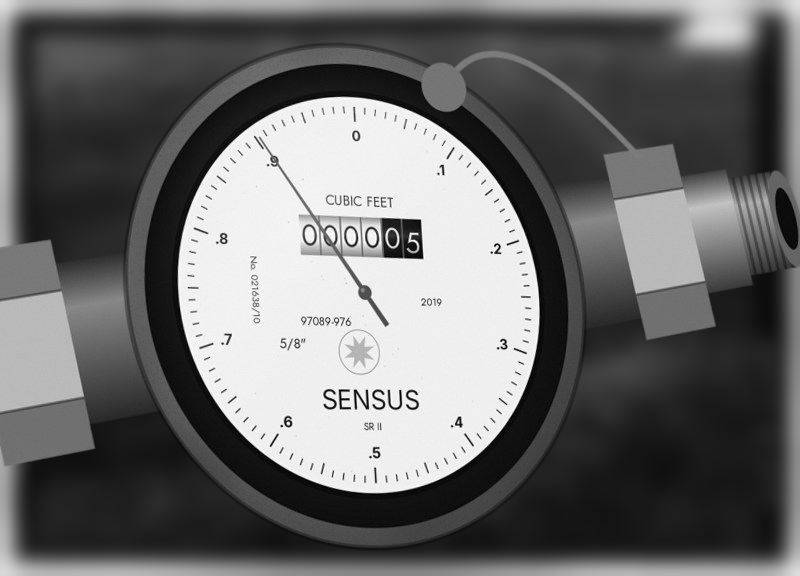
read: 4.90 ft³
